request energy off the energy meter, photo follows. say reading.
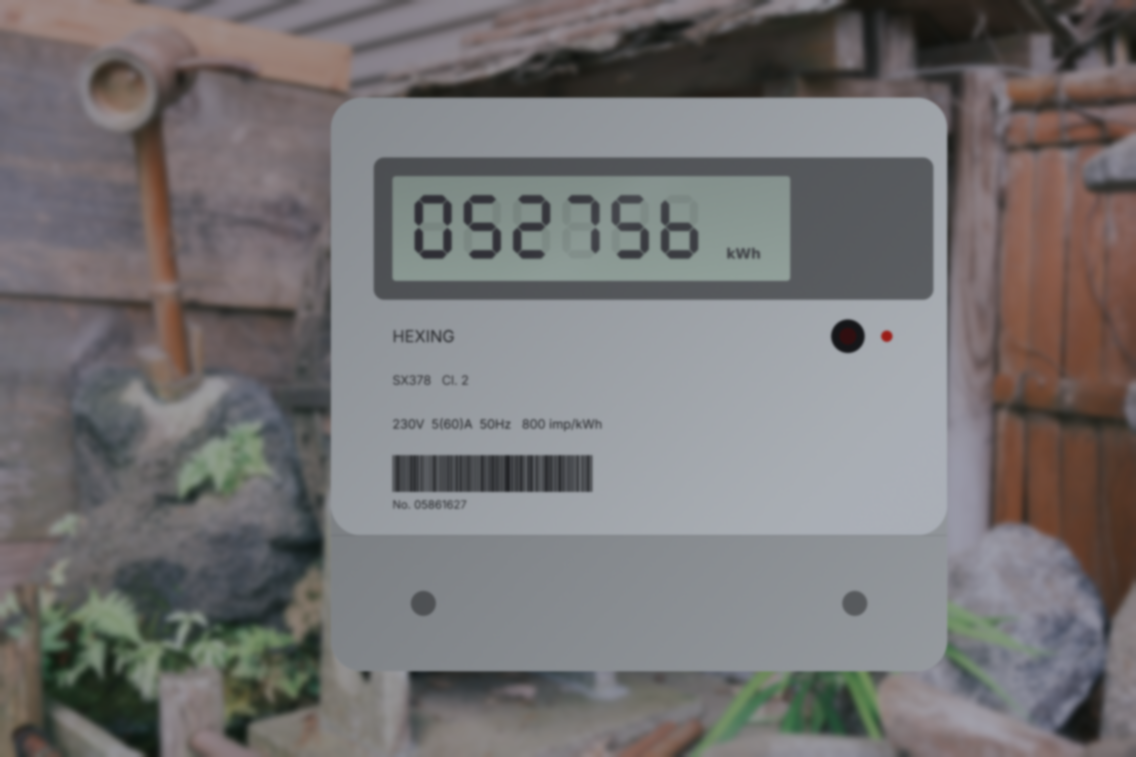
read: 52756 kWh
